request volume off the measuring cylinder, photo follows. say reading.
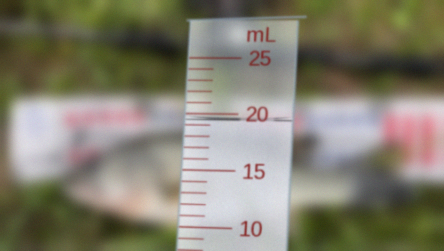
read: 19.5 mL
